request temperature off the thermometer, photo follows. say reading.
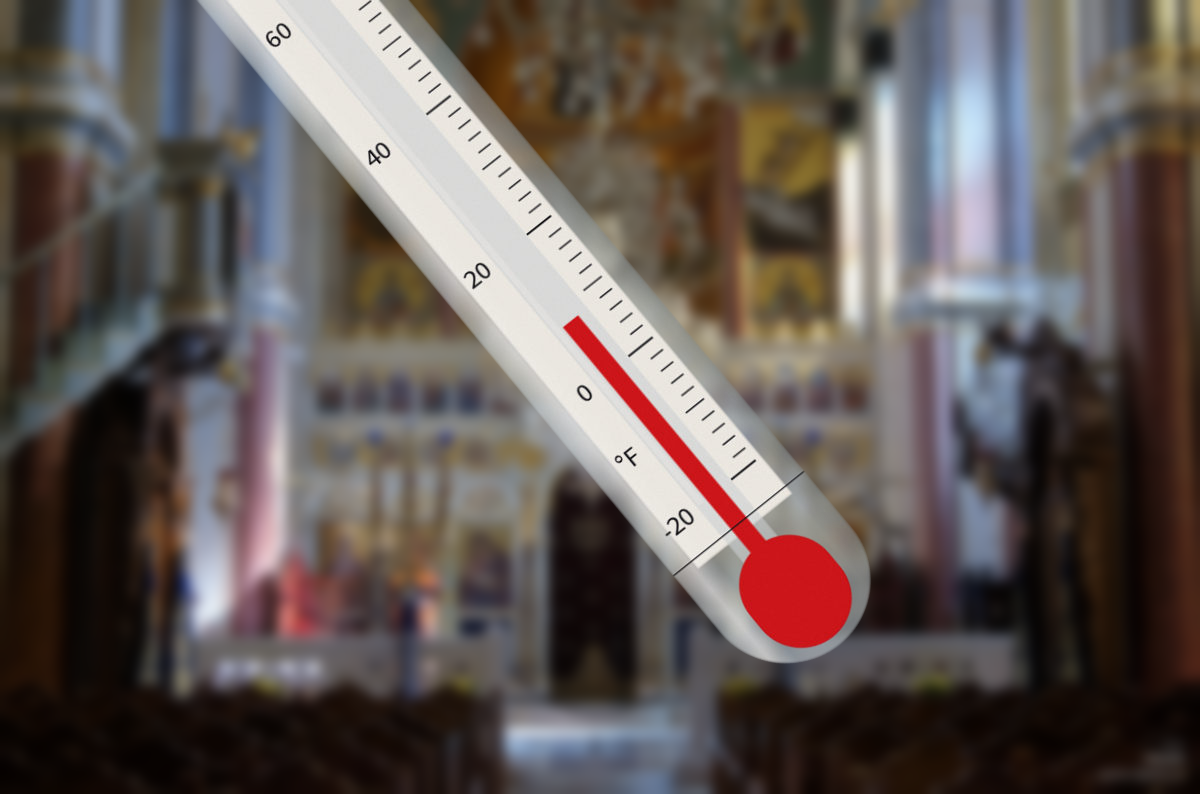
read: 8 °F
